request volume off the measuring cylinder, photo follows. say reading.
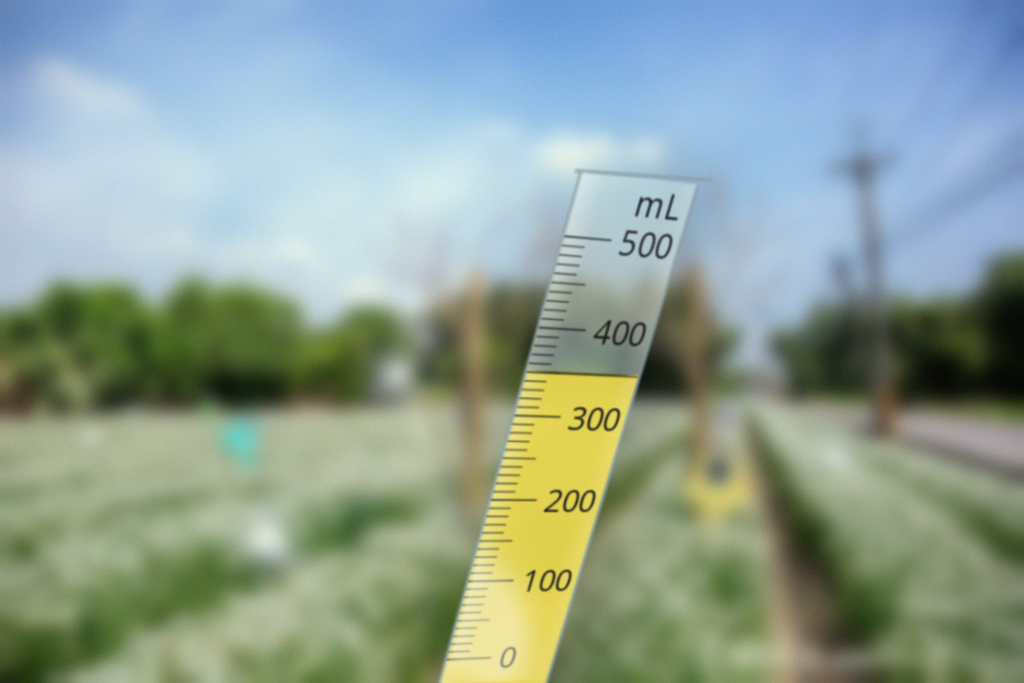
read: 350 mL
